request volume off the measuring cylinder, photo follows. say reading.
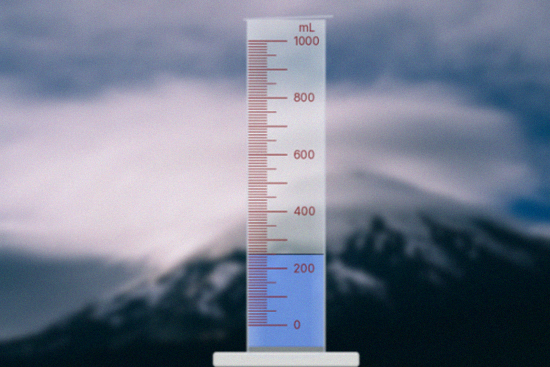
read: 250 mL
